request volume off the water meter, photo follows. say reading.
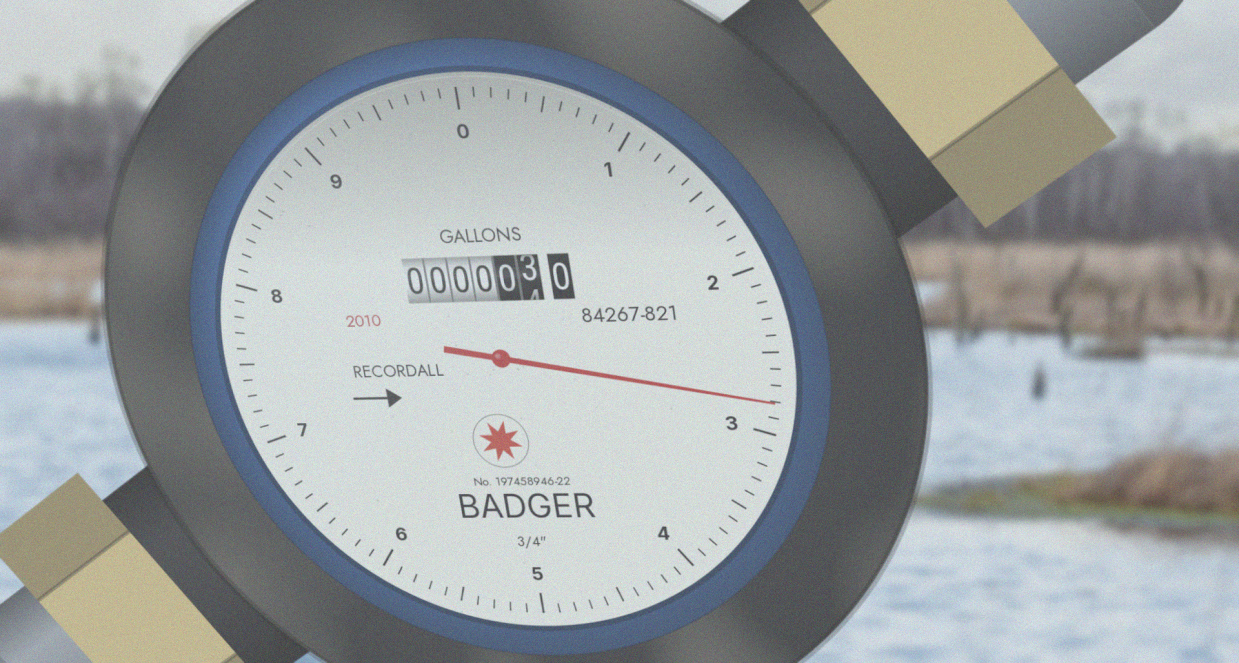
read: 32.8 gal
